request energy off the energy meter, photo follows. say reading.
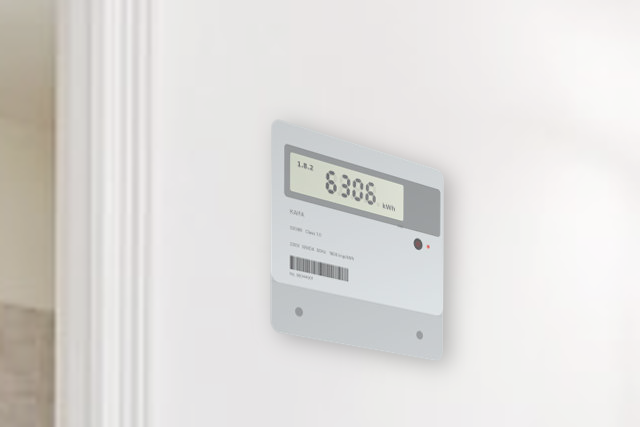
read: 6306 kWh
